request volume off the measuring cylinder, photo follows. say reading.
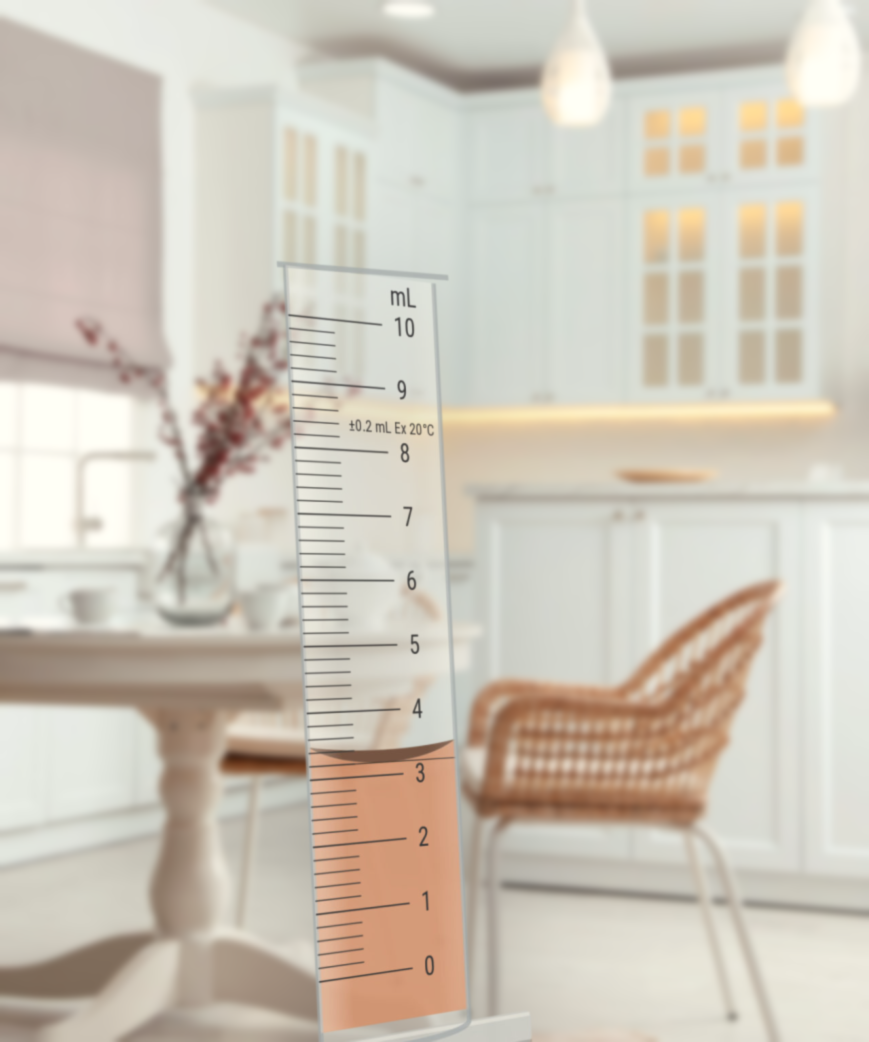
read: 3.2 mL
